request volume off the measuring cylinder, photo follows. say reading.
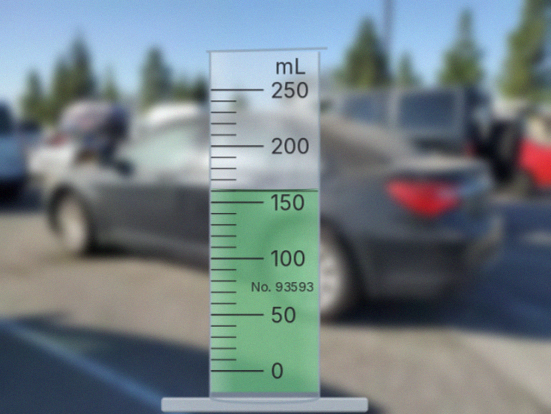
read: 160 mL
